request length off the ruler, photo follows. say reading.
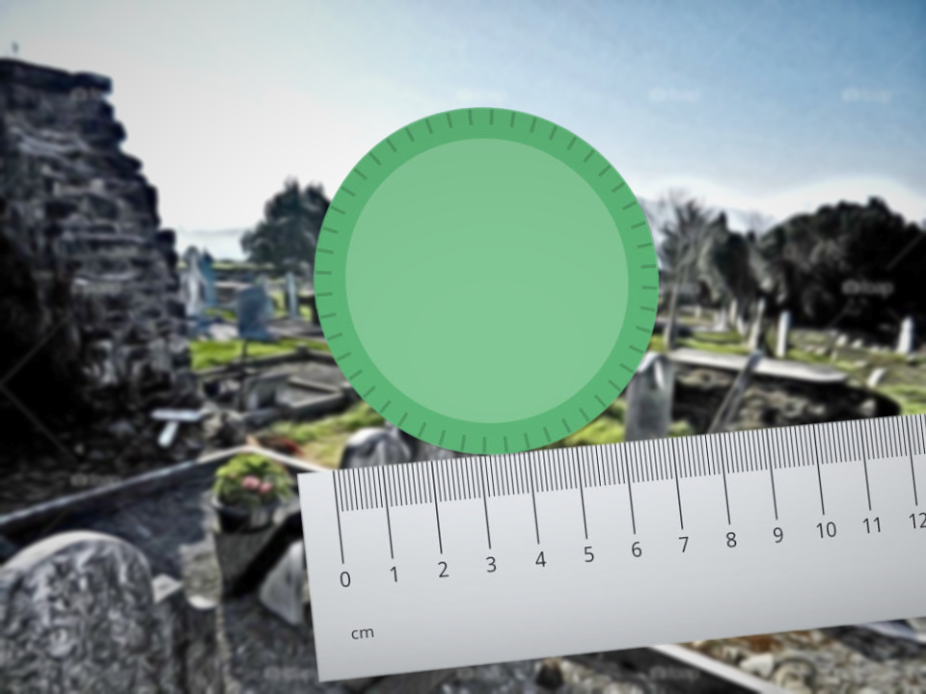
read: 7.1 cm
